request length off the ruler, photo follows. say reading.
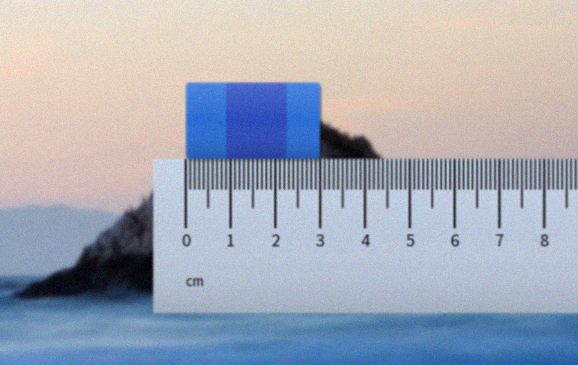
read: 3 cm
